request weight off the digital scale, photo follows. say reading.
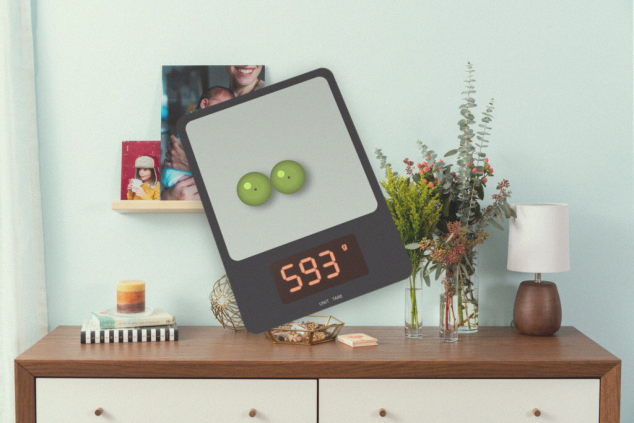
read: 593 g
